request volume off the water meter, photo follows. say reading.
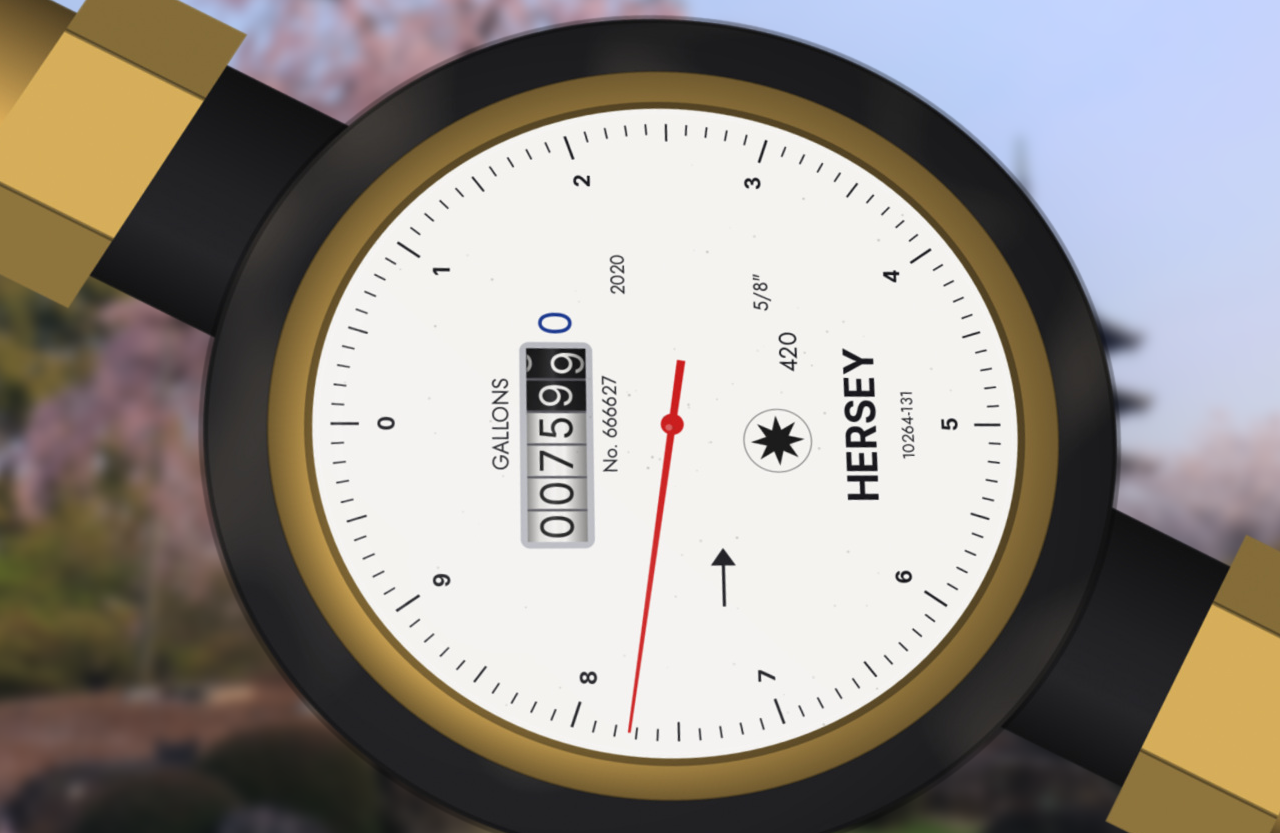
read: 75987.7 gal
